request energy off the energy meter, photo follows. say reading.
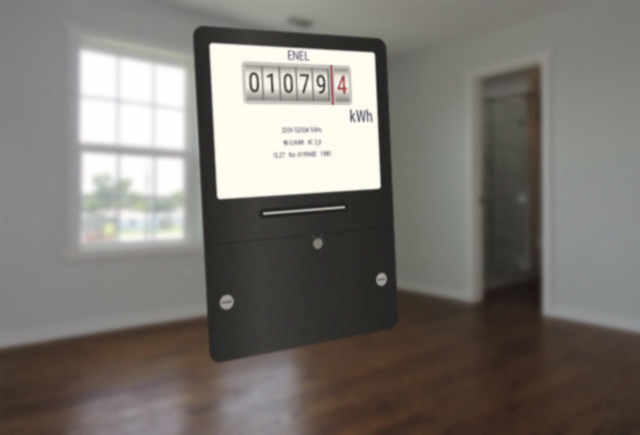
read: 1079.4 kWh
